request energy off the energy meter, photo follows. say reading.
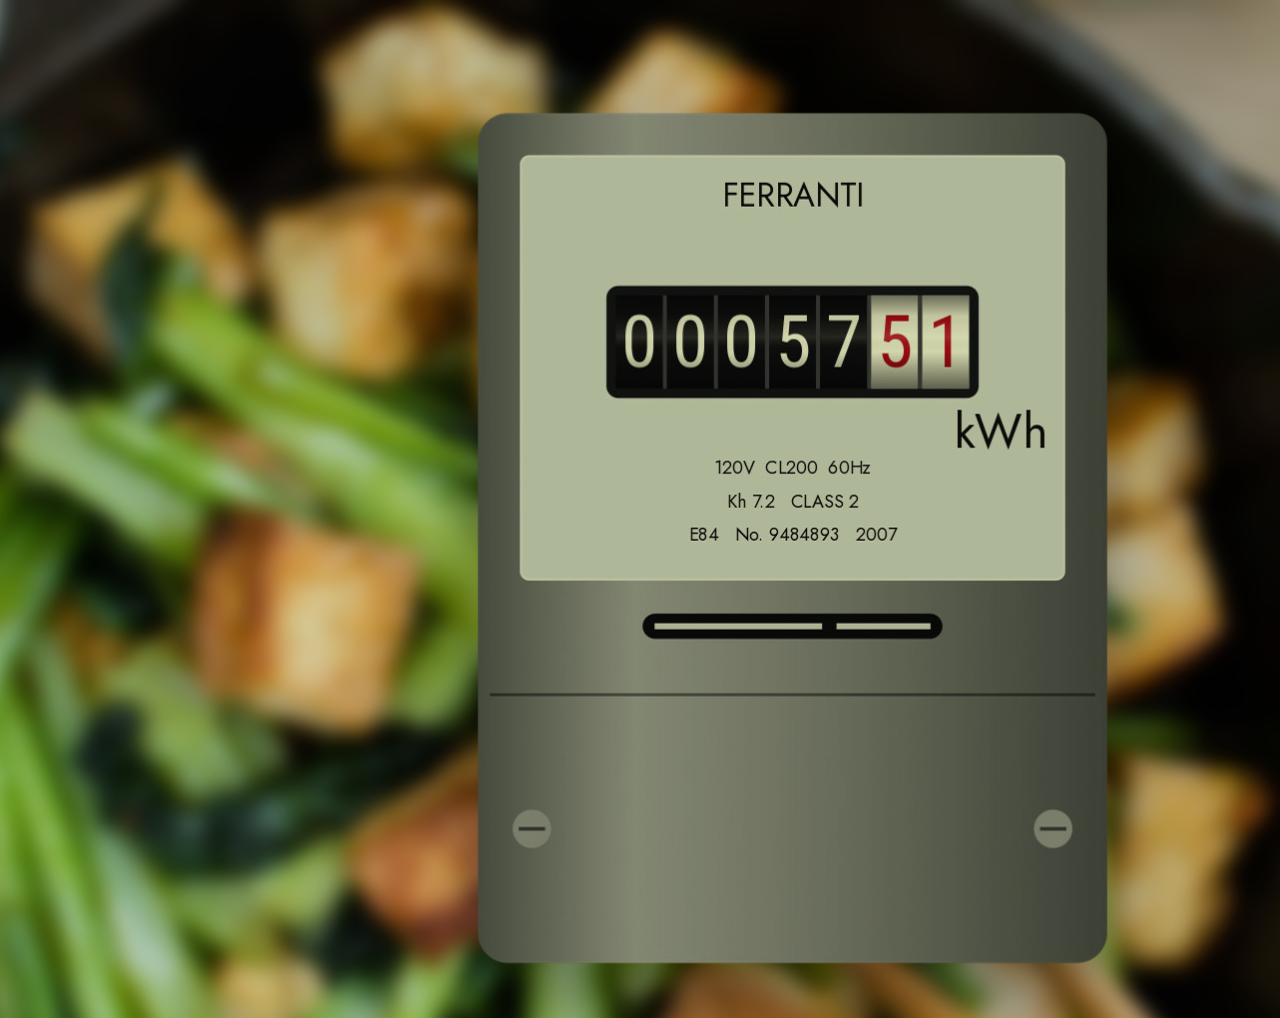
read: 57.51 kWh
